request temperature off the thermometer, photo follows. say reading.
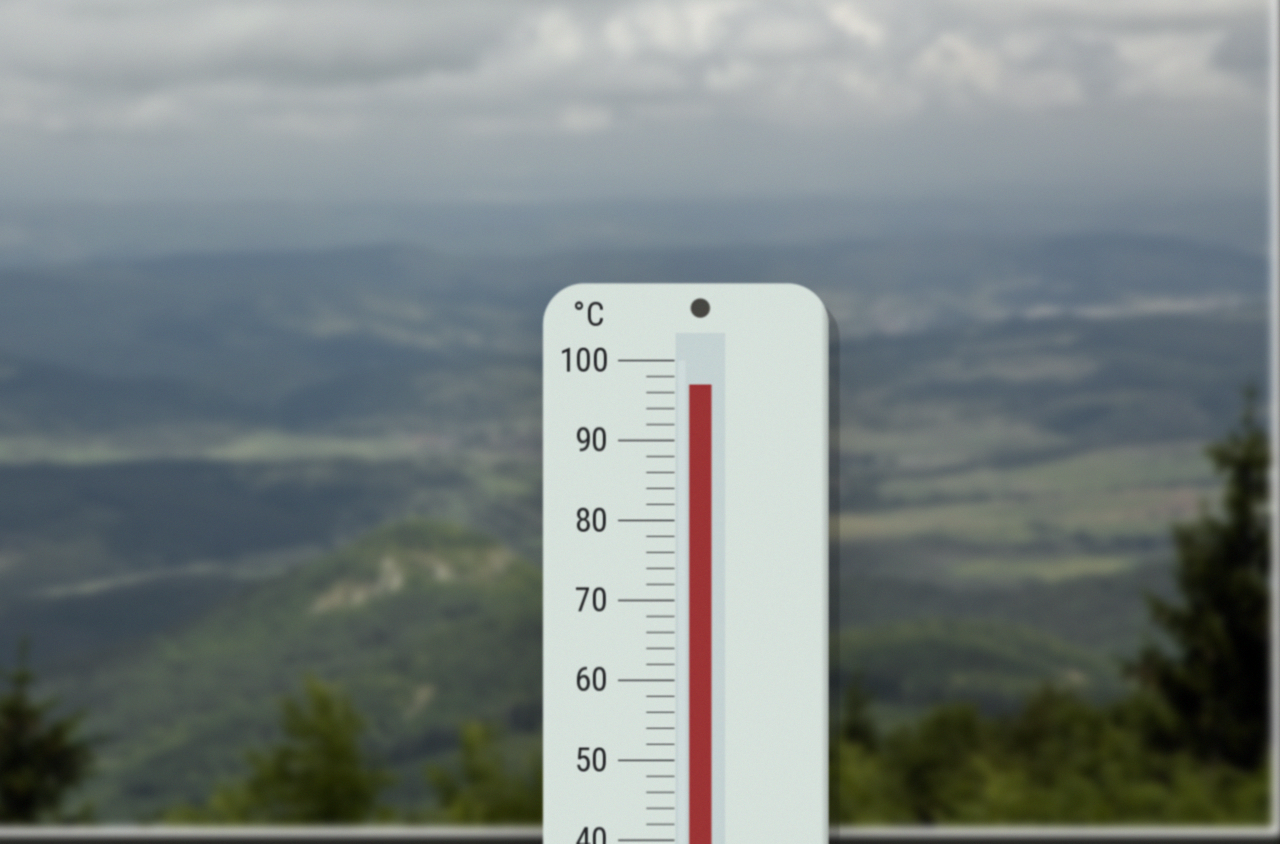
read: 97 °C
